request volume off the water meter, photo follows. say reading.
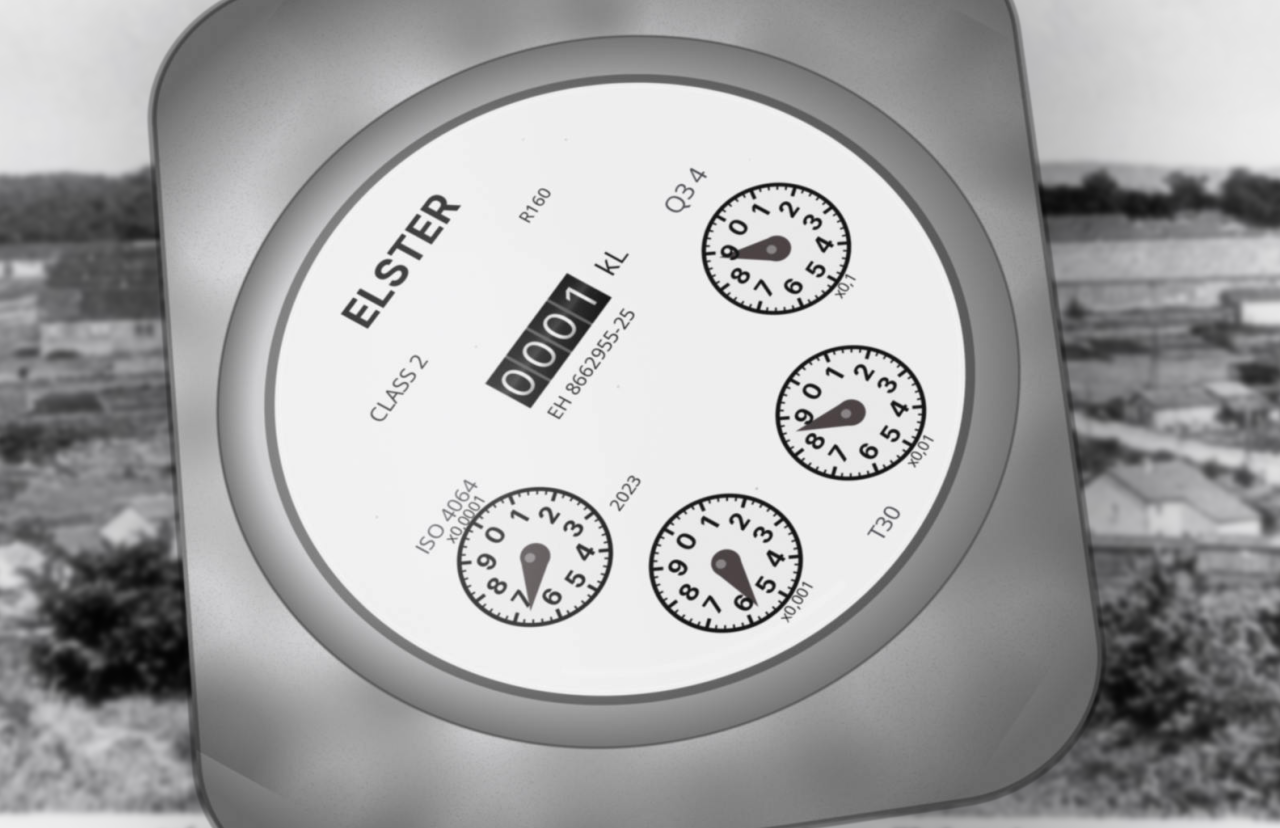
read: 1.8856 kL
